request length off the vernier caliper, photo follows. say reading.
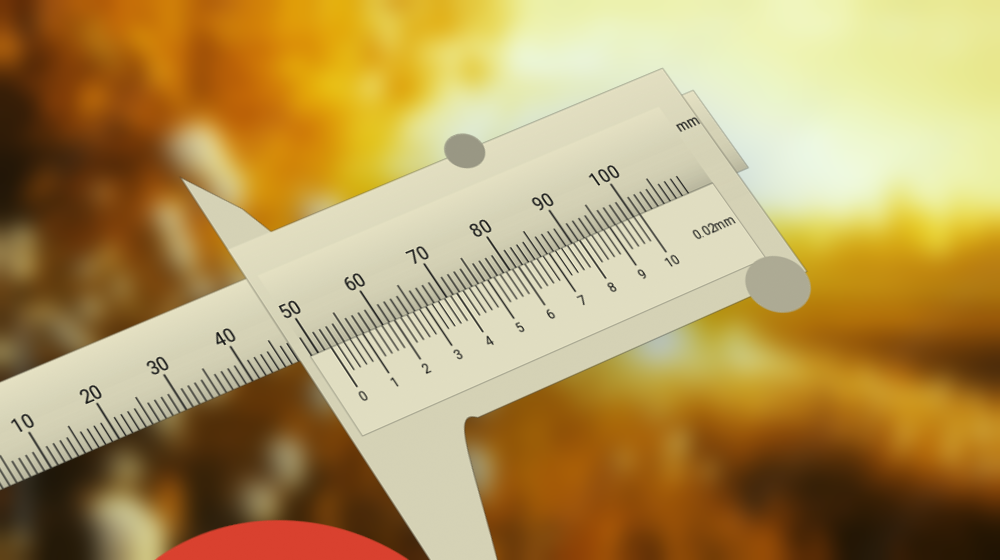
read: 52.0 mm
